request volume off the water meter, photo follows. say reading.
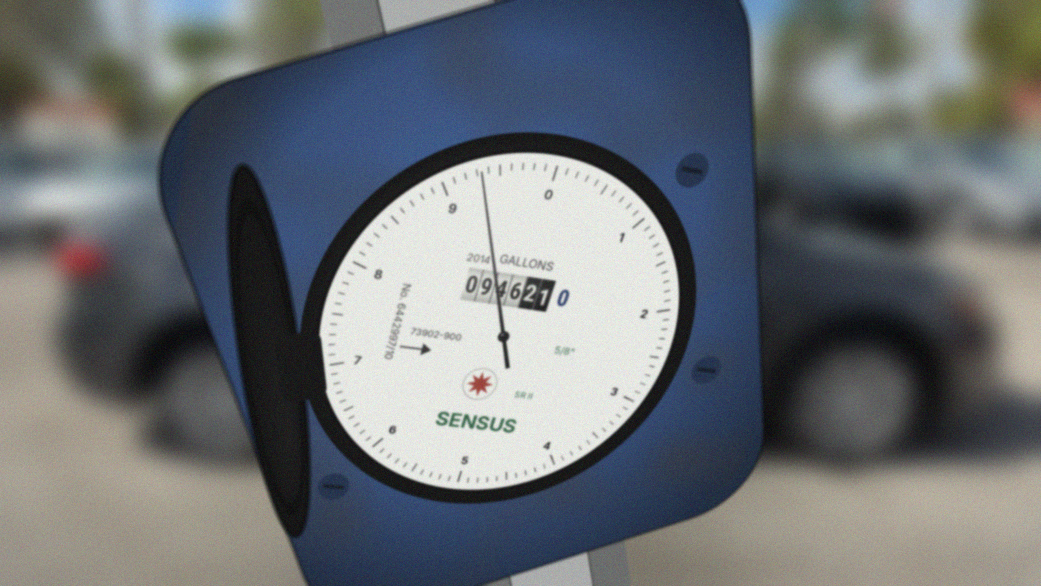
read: 946209.3 gal
